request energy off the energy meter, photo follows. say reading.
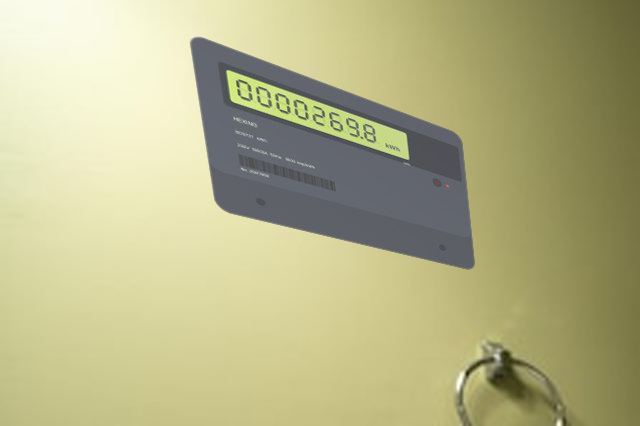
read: 269.8 kWh
